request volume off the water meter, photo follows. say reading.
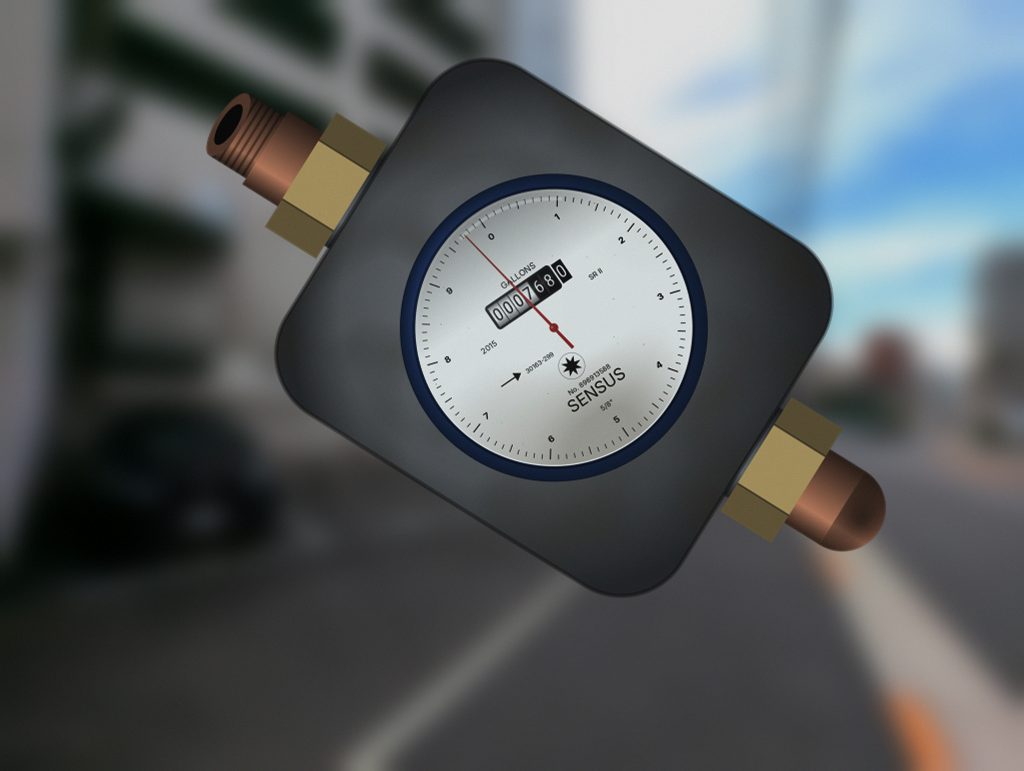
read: 7679.7 gal
